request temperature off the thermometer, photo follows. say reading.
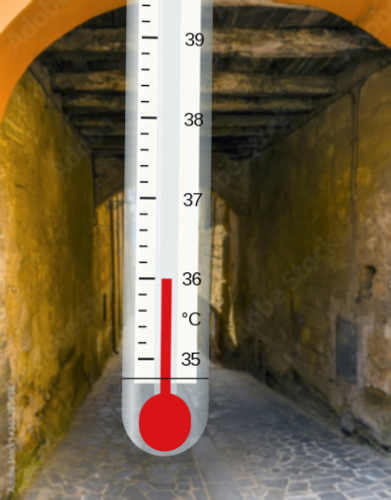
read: 36 °C
